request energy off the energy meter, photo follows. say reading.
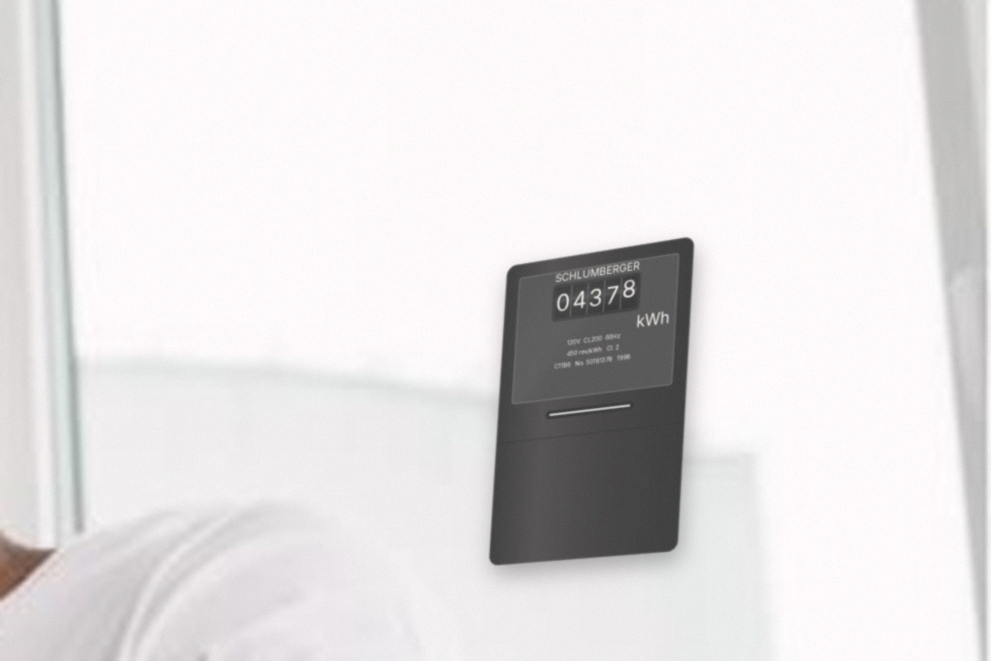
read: 4378 kWh
